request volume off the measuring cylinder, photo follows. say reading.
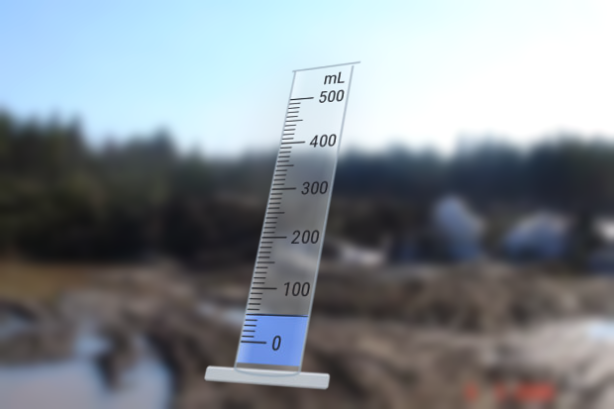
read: 50 mL
